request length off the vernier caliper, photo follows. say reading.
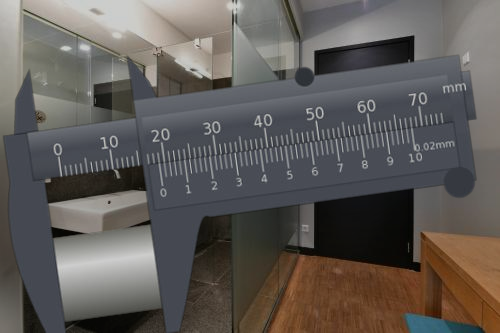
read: 19.0 mm
